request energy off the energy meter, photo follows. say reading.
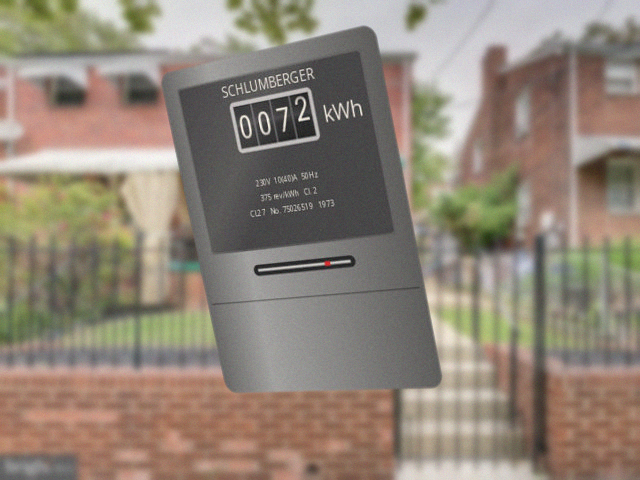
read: 72 kWh
